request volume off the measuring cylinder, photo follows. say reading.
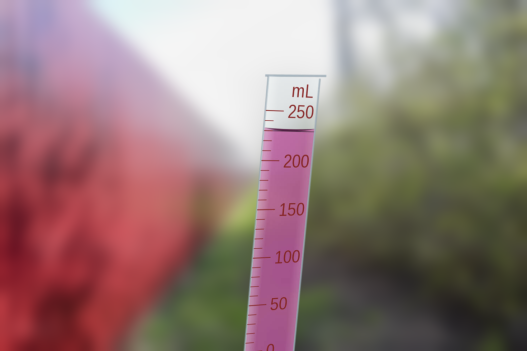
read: 230 mL
